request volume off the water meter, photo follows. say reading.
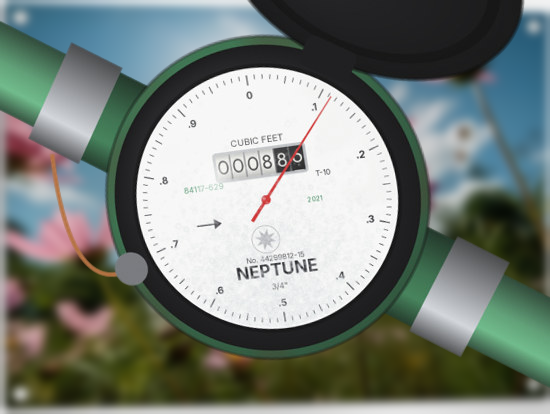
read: 886.11 ft³
